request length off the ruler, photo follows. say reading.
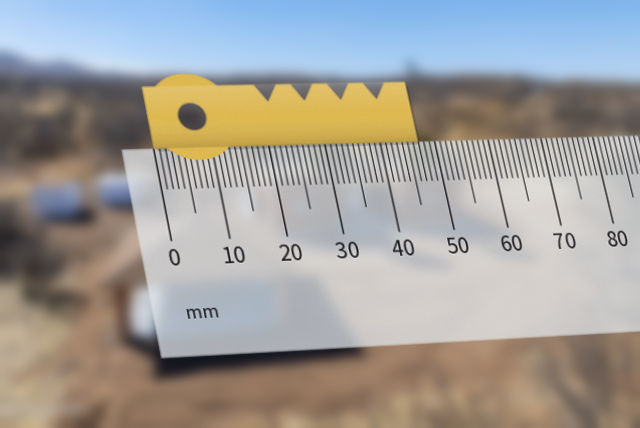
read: 47 mm
